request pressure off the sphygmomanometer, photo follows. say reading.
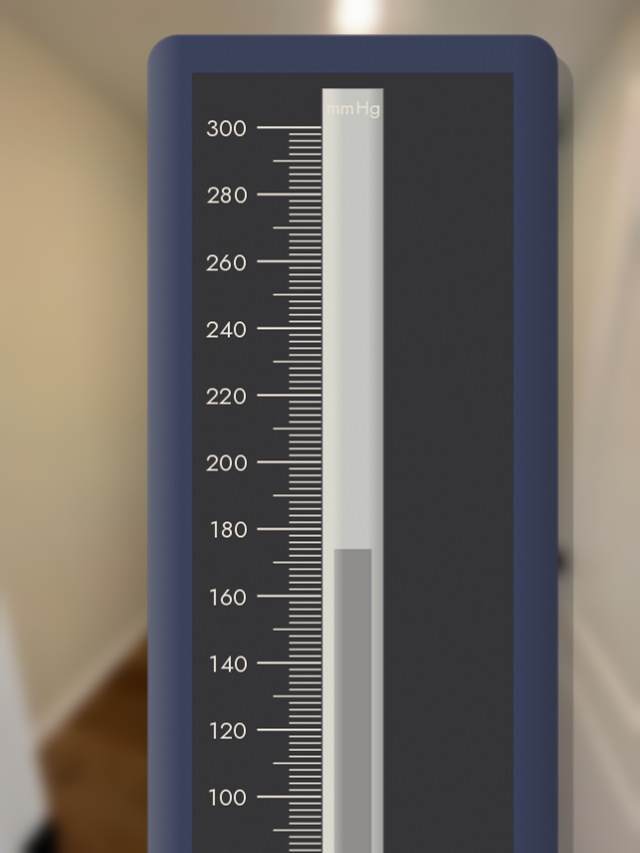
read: 174 mmHg
